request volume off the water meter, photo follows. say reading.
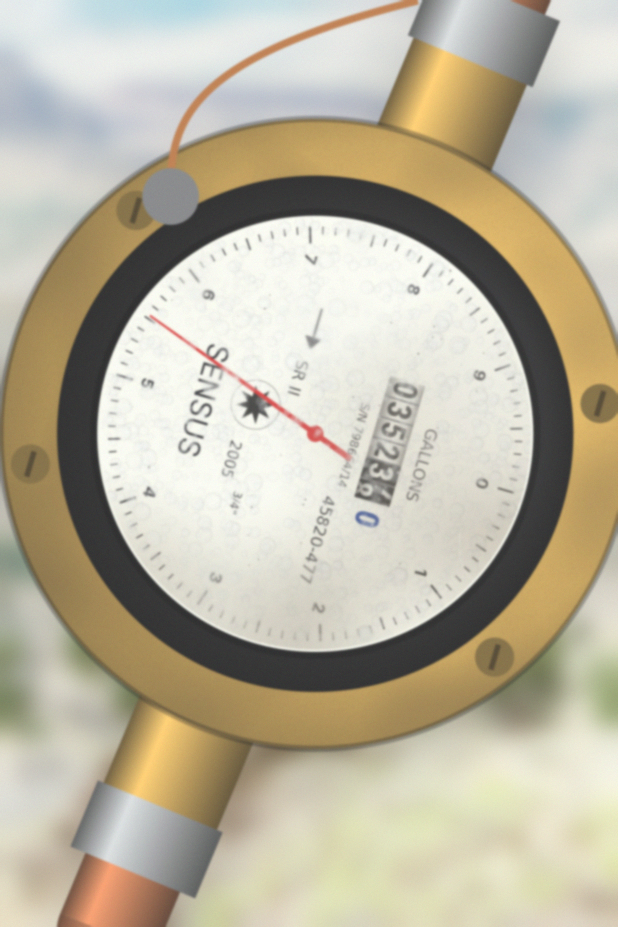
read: 352375.5 gal
